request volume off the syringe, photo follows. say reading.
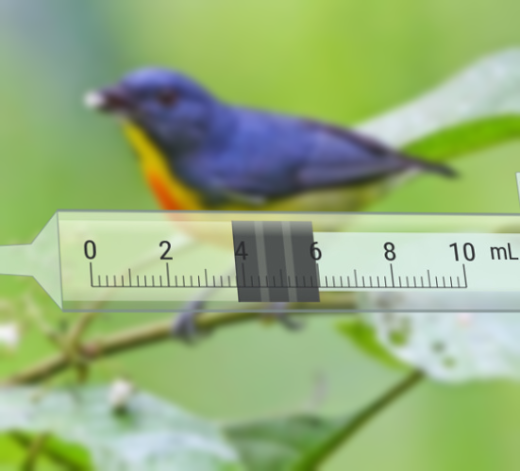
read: 3.8 mL
